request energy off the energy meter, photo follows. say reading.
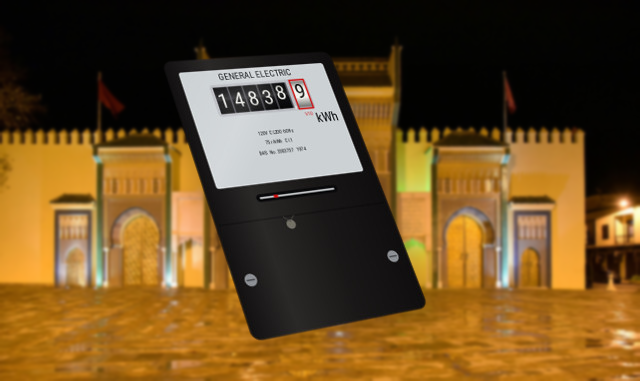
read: 14838.9 kWh
